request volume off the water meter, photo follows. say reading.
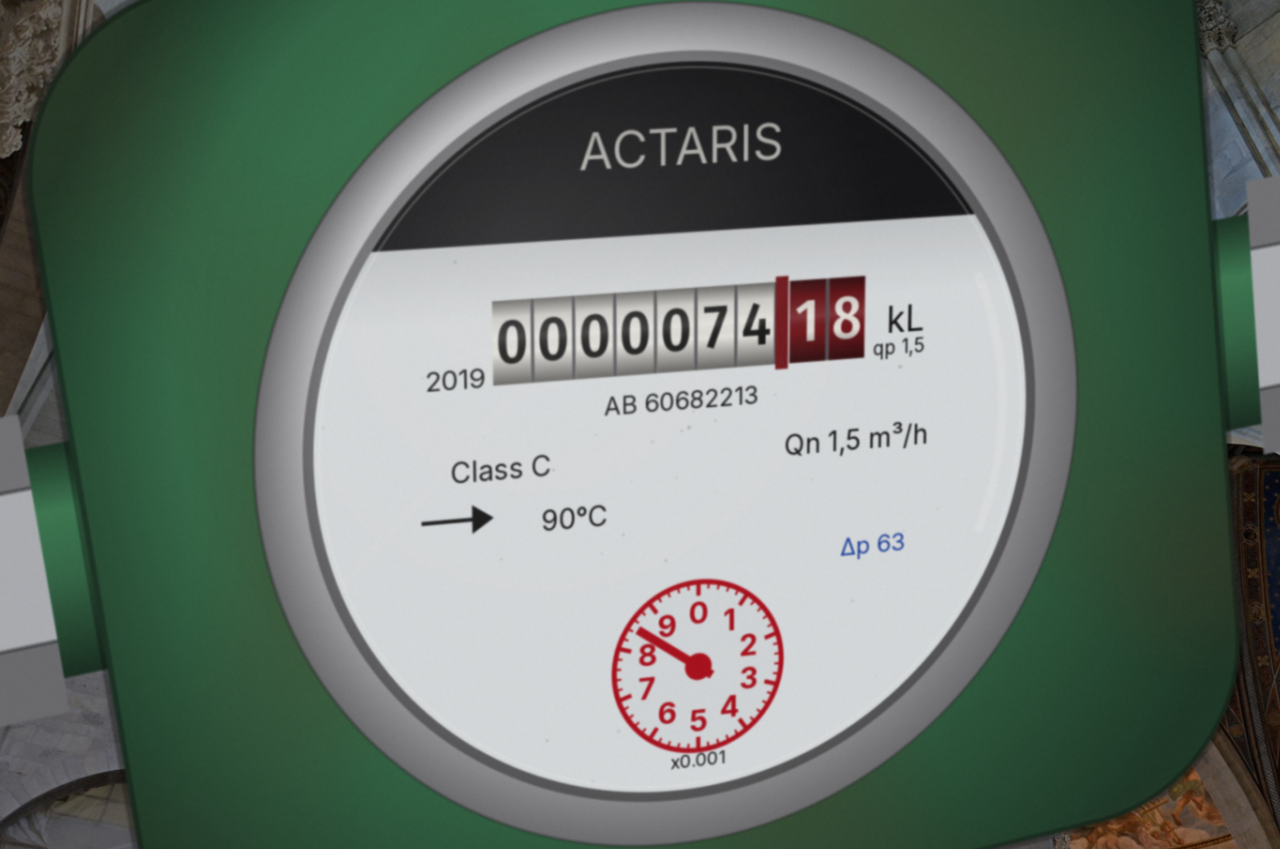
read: 74.188 kL
